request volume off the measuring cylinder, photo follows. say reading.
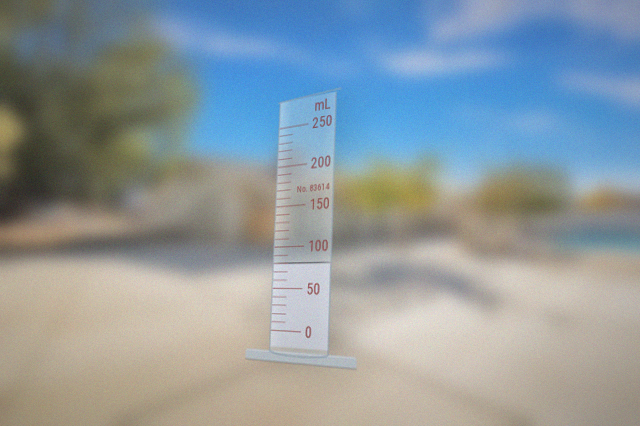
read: 80 mL
